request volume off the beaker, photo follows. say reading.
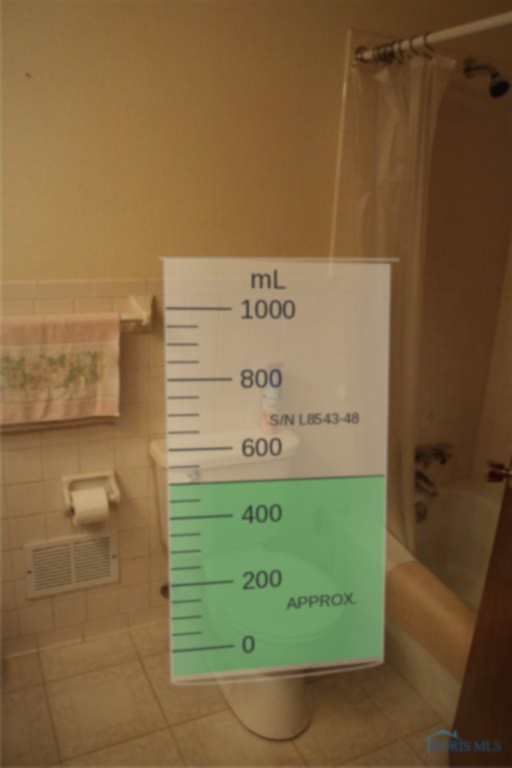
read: 500 mL
